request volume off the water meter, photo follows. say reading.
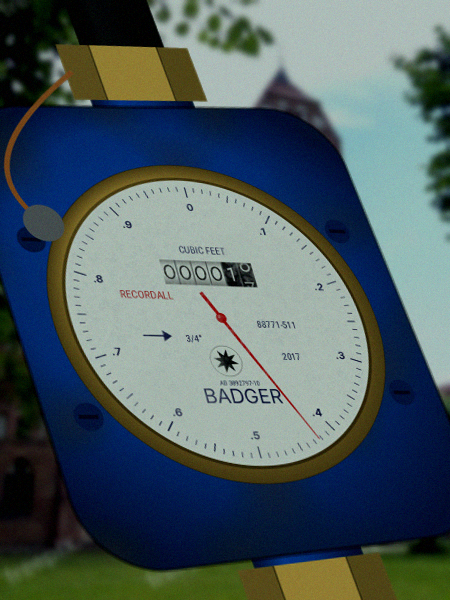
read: 16.42 ft³
